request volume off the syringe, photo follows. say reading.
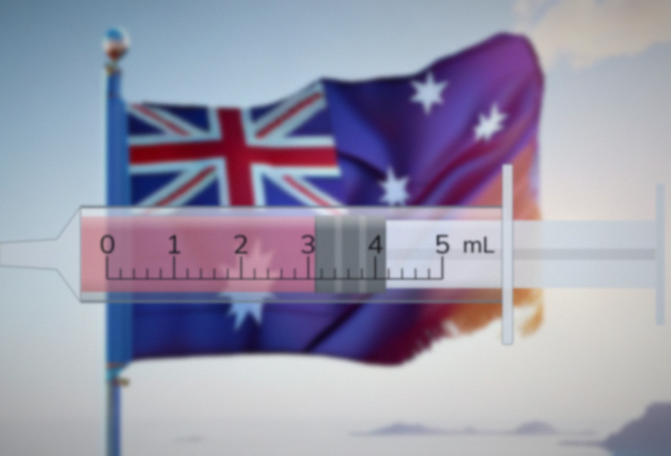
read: 3.1 mL
